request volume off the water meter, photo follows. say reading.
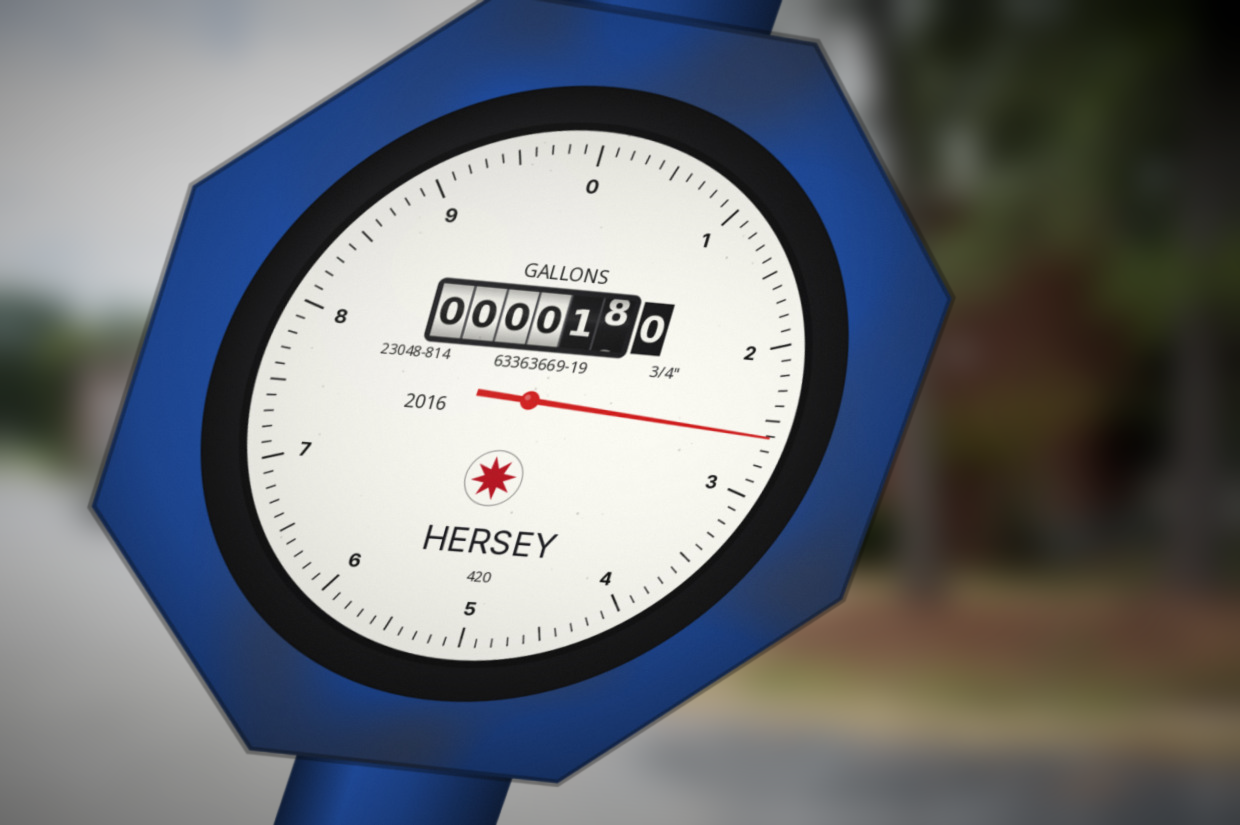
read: 182.6 gal
